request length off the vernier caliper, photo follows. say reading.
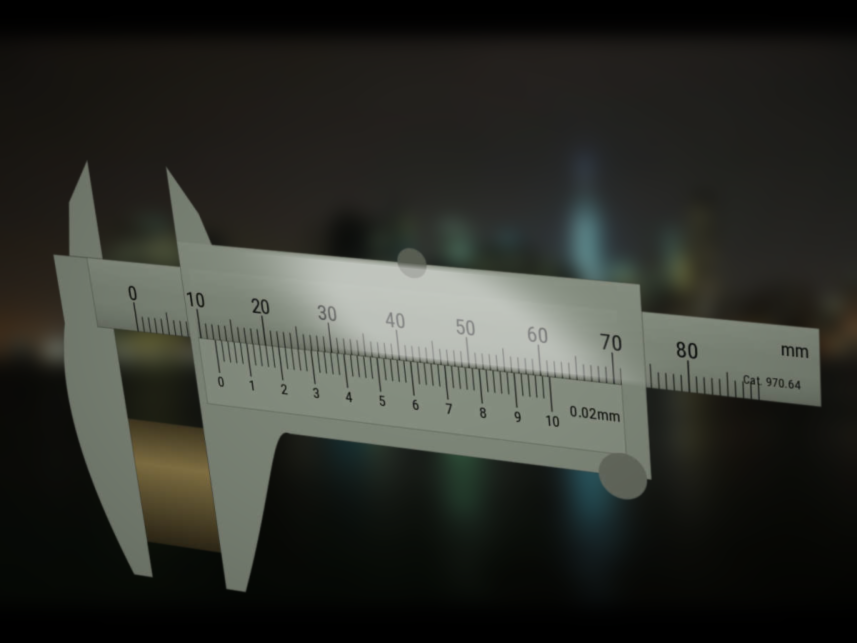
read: 12.2 mm
